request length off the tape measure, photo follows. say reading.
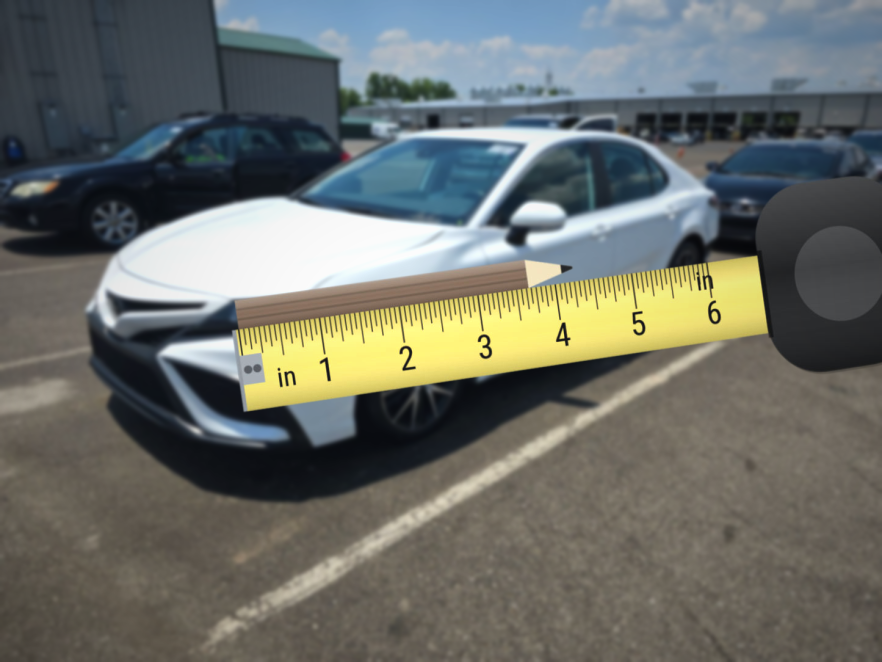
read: 4.25 in
